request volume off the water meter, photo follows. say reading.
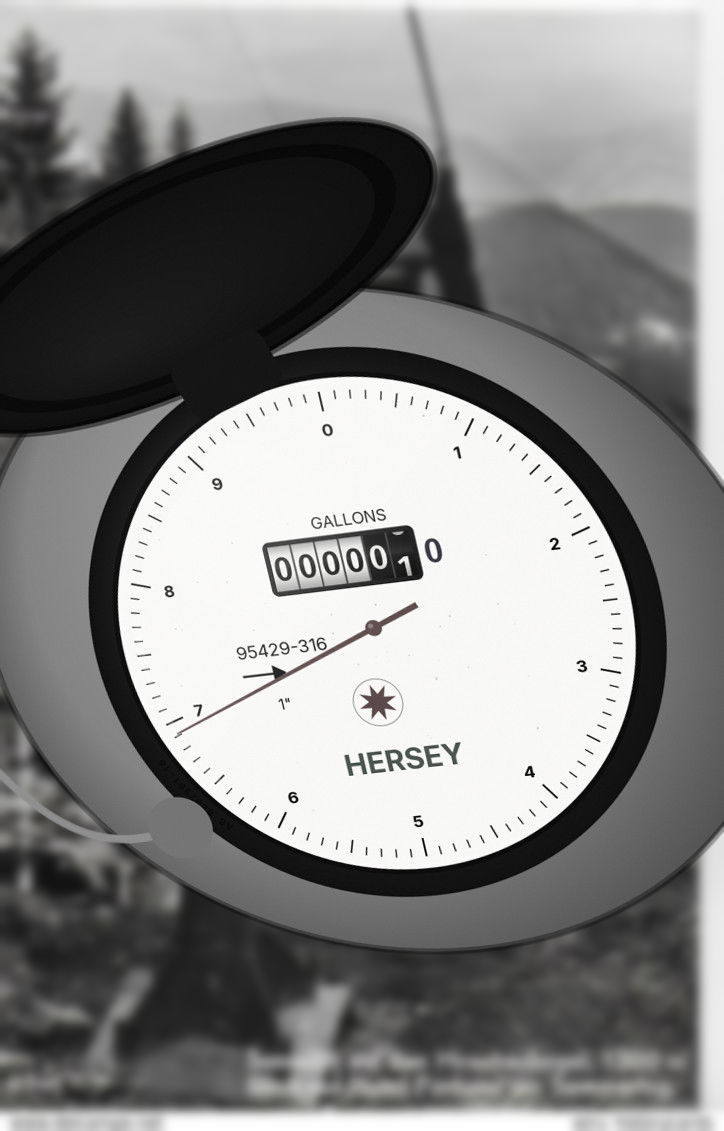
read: 6.9 gal
